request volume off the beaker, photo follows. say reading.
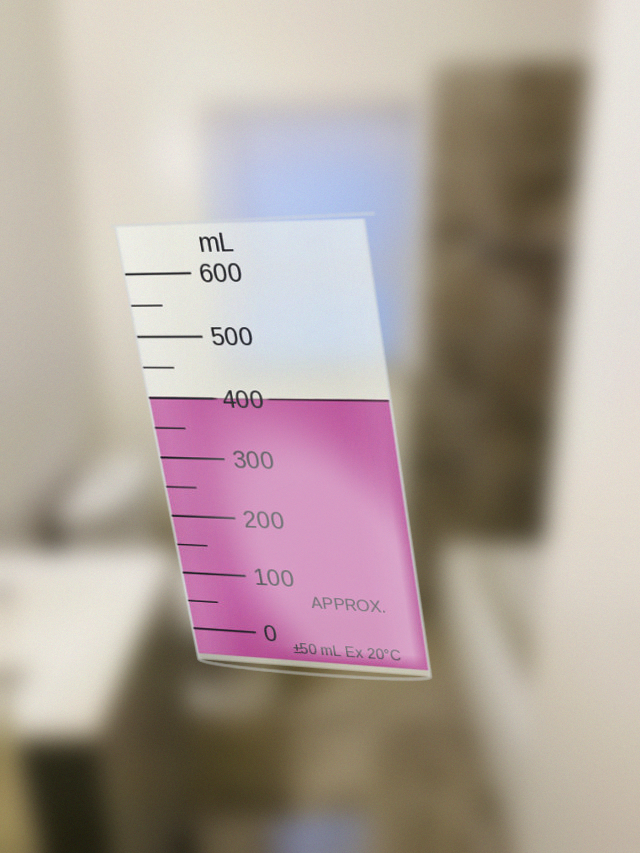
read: 400 mL
